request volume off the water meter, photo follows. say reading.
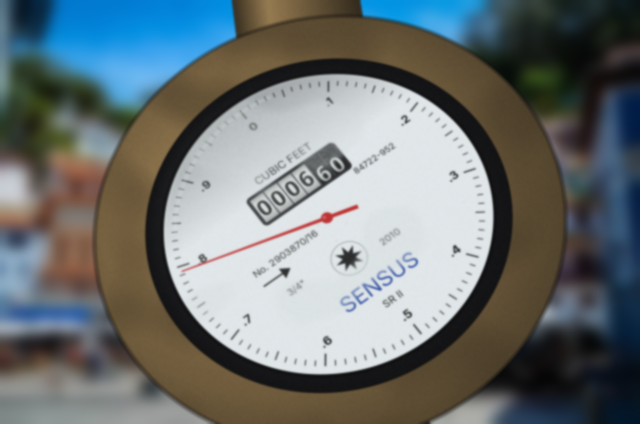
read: 659.79 ft³
